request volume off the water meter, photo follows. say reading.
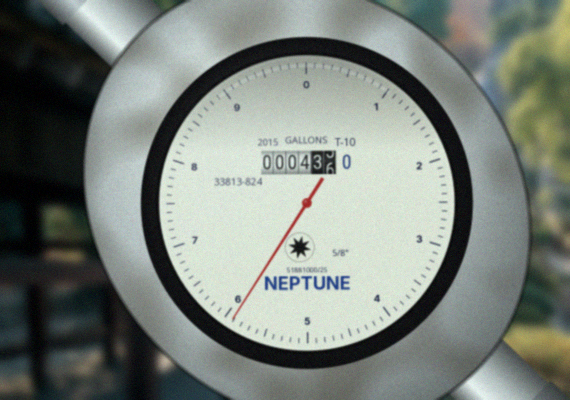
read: 4355.9 gal
